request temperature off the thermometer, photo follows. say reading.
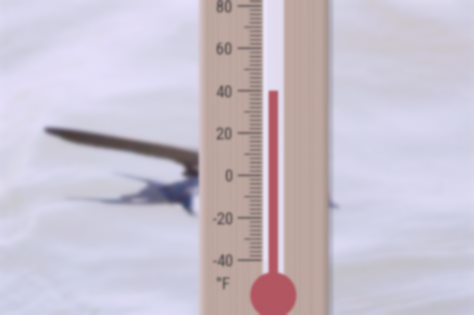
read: 40 °F
